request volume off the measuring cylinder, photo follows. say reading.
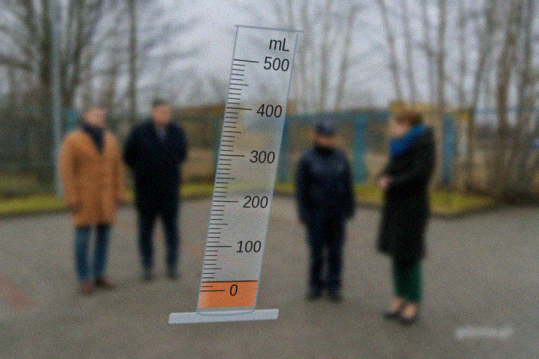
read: 20 mL
